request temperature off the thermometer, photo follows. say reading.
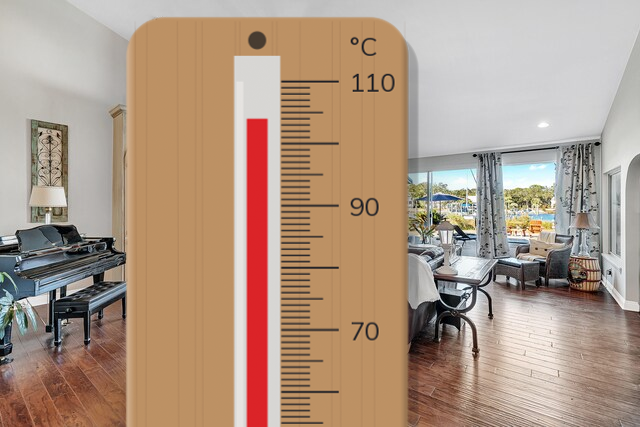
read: 104 °C
